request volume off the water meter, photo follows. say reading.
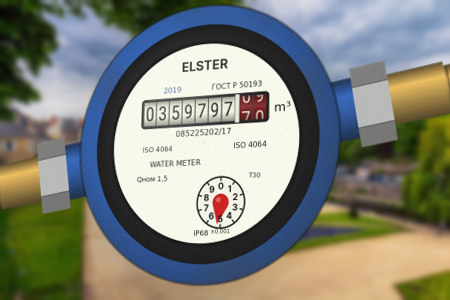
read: 359797.695 m³
